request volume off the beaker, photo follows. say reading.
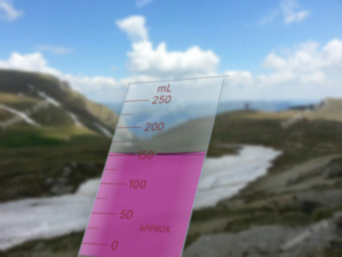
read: 150 mL
